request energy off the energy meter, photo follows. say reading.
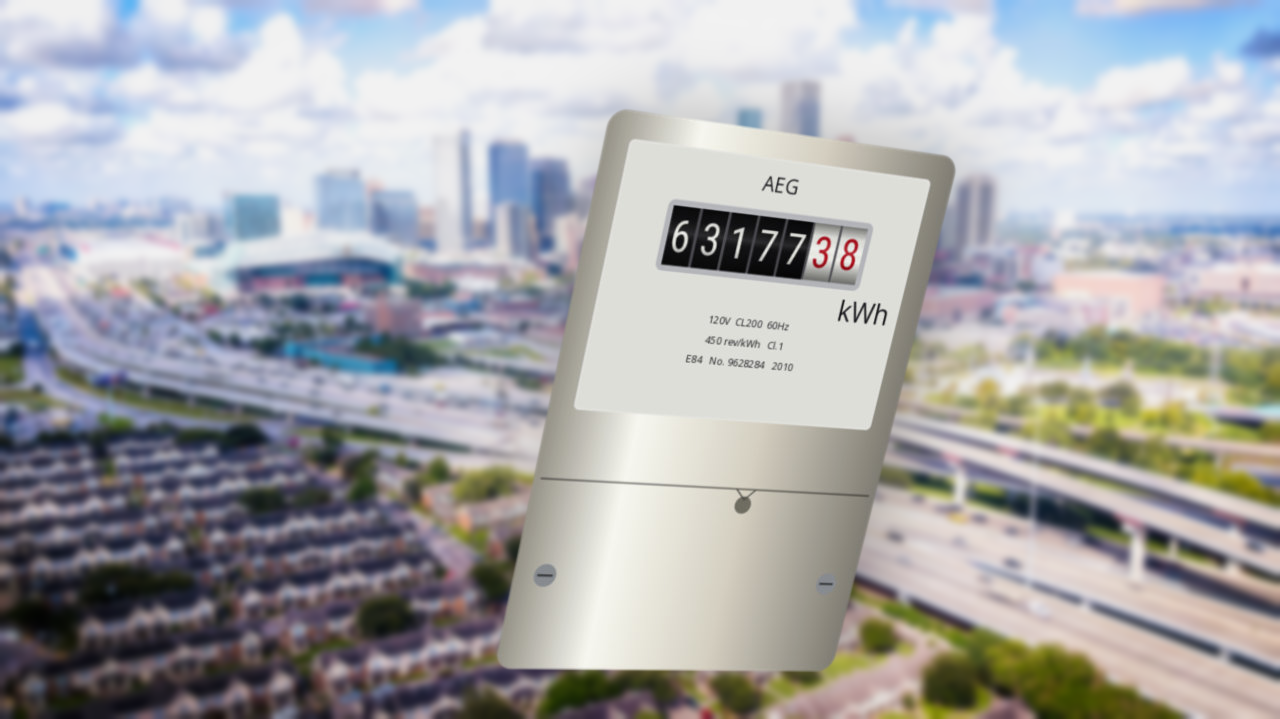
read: 63177.38 kWh
